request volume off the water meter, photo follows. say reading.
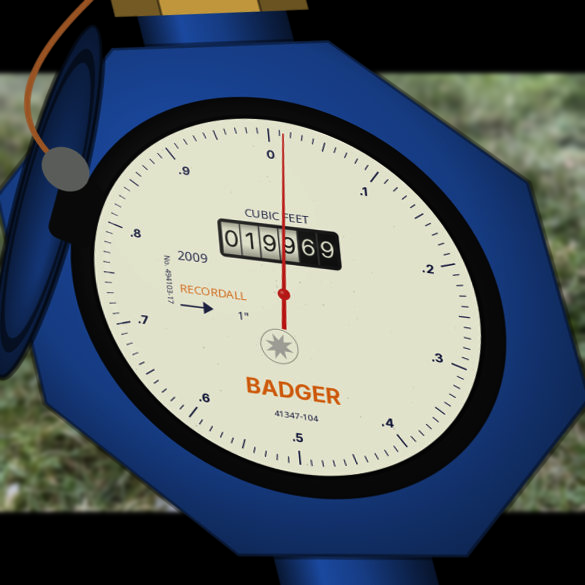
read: 19969.01 ft³
